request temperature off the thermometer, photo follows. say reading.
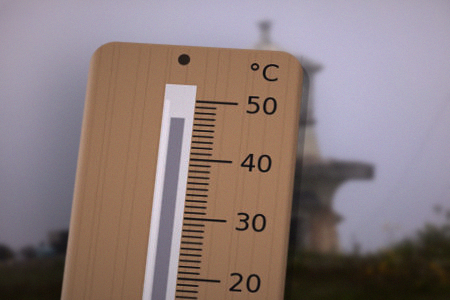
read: 47 °C
